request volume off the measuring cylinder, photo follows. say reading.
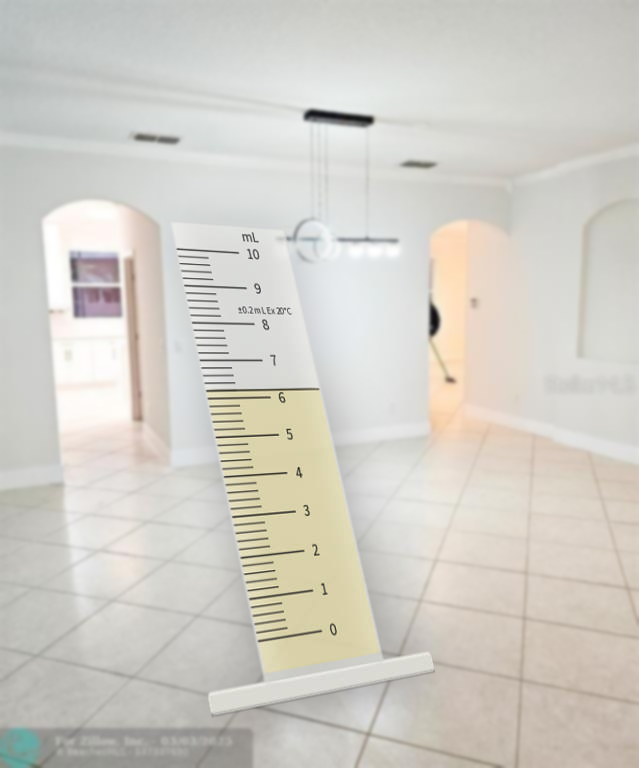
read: 6.2 mL
